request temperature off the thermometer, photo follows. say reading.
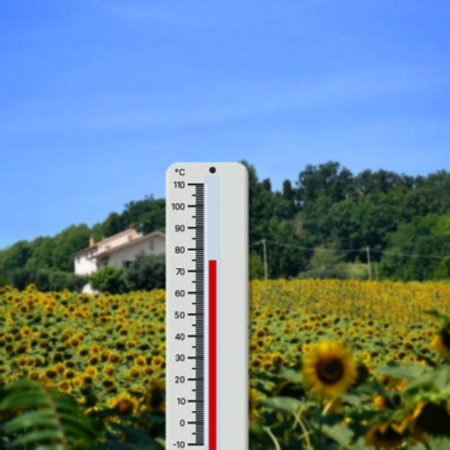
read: 75 °C
